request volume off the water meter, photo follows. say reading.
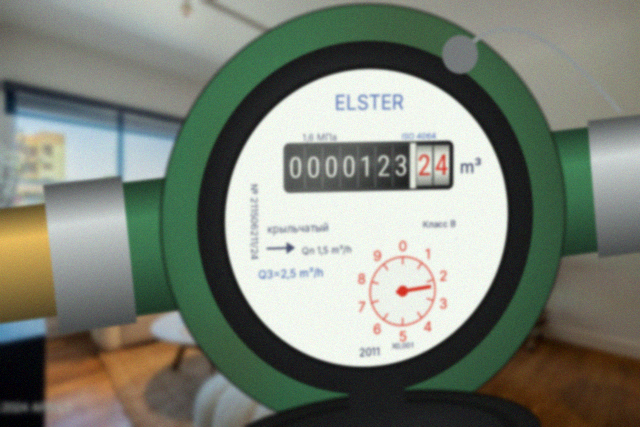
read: 123.242 m³
